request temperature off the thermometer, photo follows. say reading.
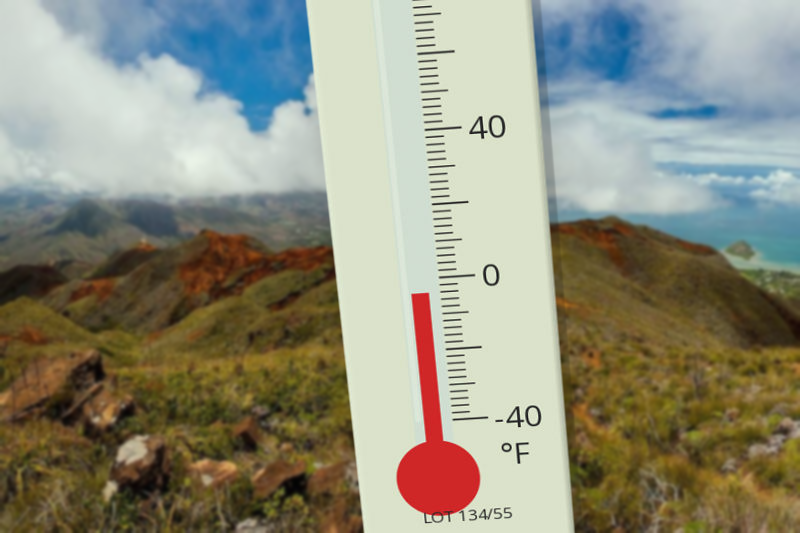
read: -4 °F
